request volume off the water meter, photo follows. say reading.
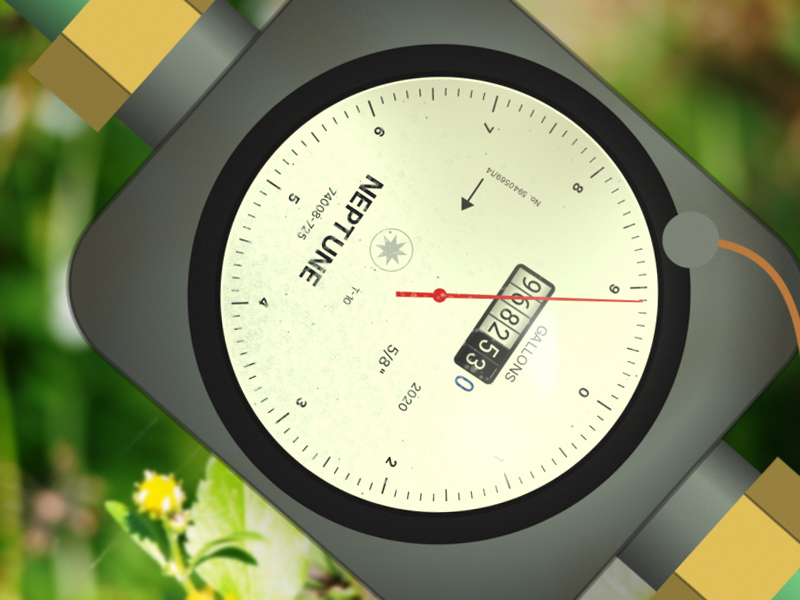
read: 9682529.1 gal
